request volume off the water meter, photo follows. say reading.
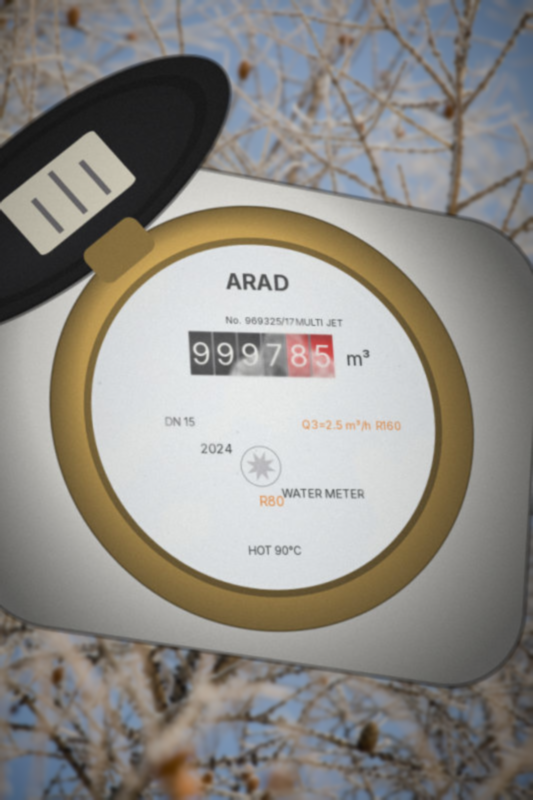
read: 9997.85 m³
